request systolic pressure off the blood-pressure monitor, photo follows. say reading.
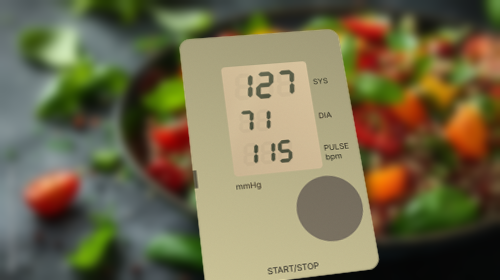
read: 127 mmHg
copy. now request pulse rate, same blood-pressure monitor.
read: 115 bpm
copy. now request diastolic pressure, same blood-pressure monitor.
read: 71 mmHg
